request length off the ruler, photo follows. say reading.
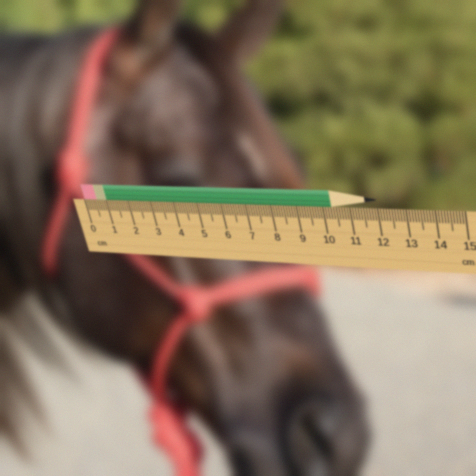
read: 12 cm
